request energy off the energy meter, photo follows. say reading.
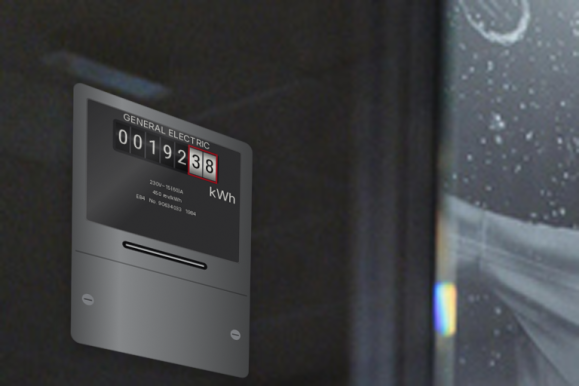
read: 192.38 kWh
